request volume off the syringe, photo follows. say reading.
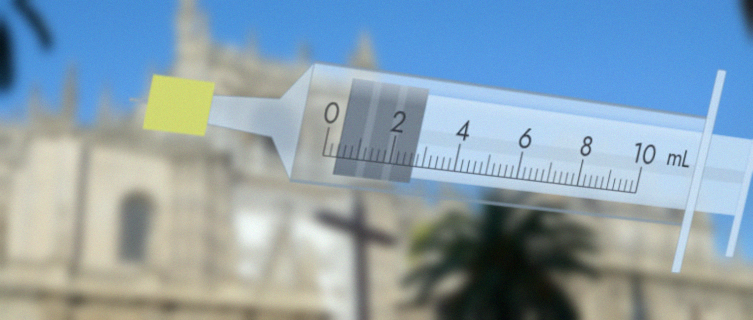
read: 0.4 mL
